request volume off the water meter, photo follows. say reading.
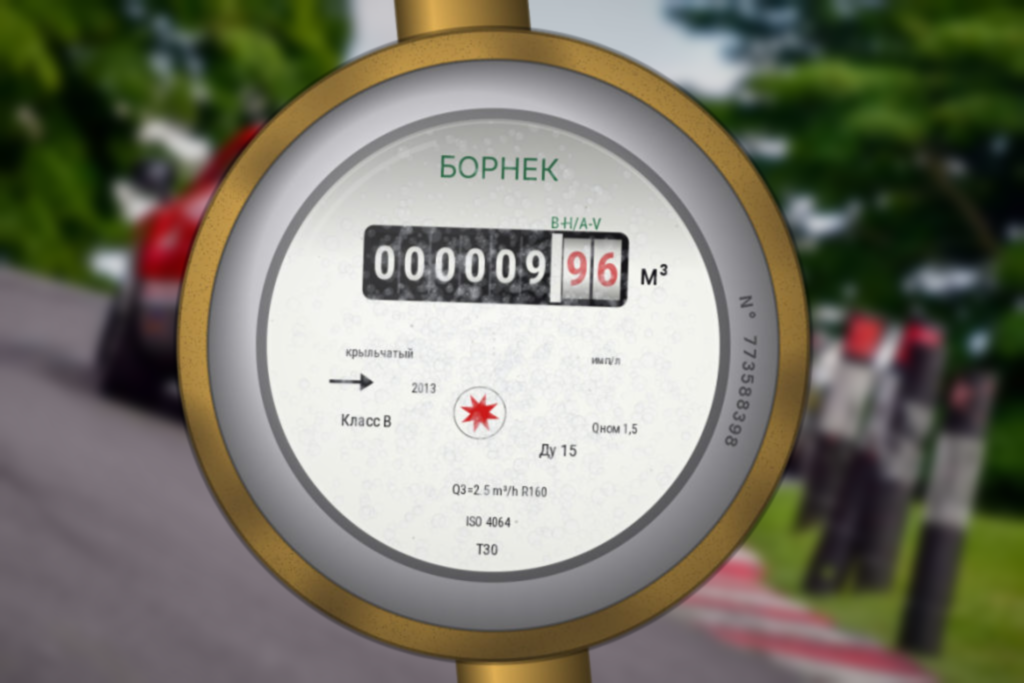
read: 9.96 m³
